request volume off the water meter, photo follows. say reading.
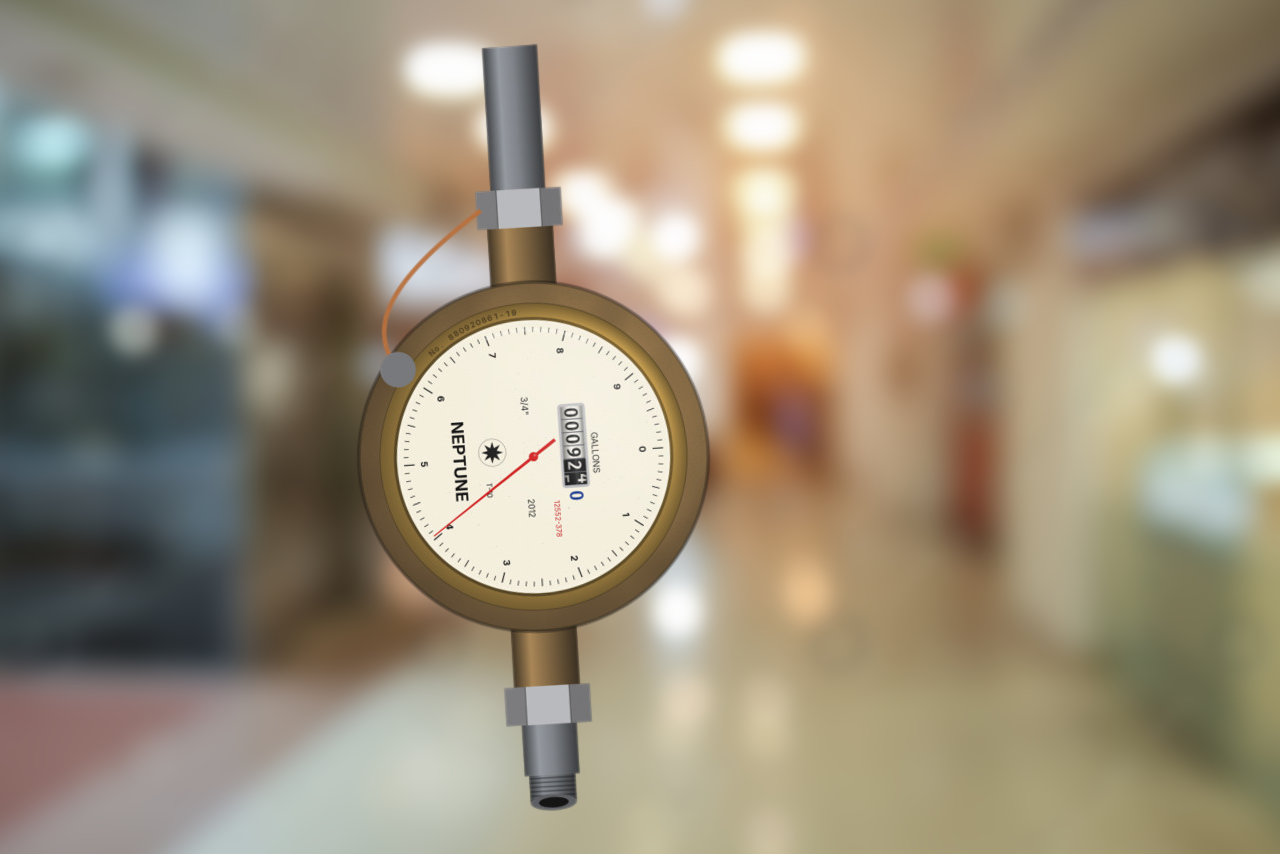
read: 9244.0 gal
